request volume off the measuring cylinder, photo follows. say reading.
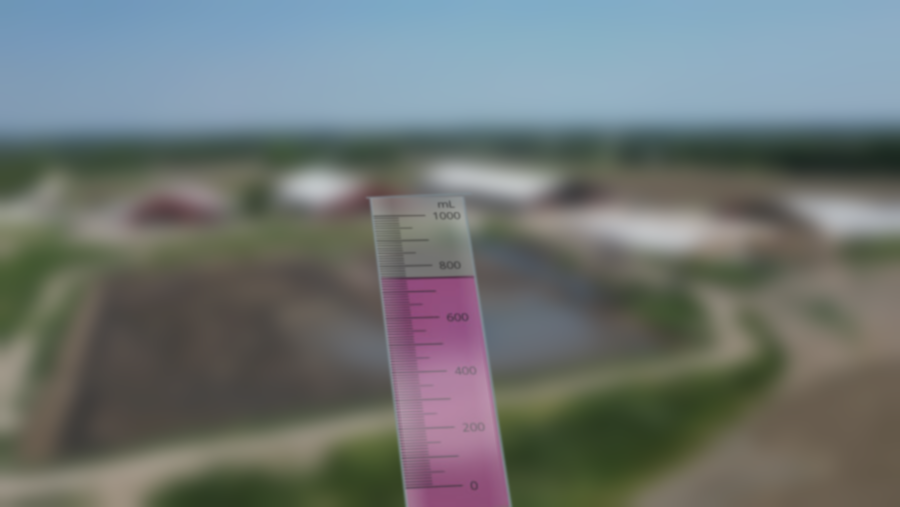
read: 750 mL
